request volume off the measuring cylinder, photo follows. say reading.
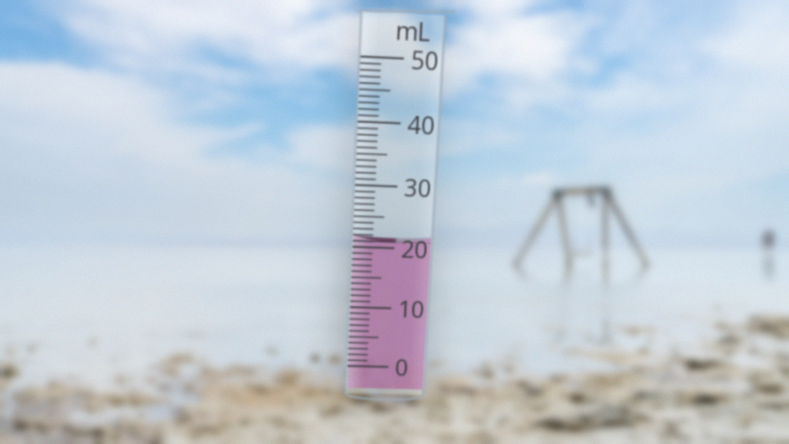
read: 21 mL
